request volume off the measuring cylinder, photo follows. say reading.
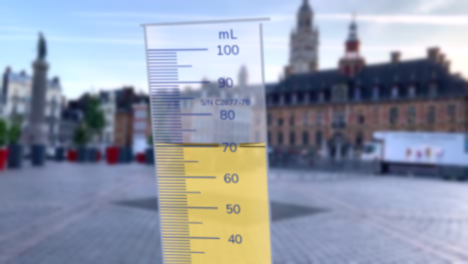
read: 70 mL
